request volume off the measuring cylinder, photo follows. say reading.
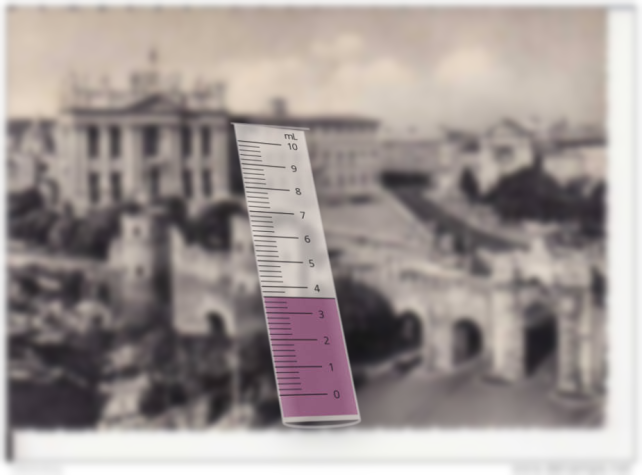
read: 3.6 mL
